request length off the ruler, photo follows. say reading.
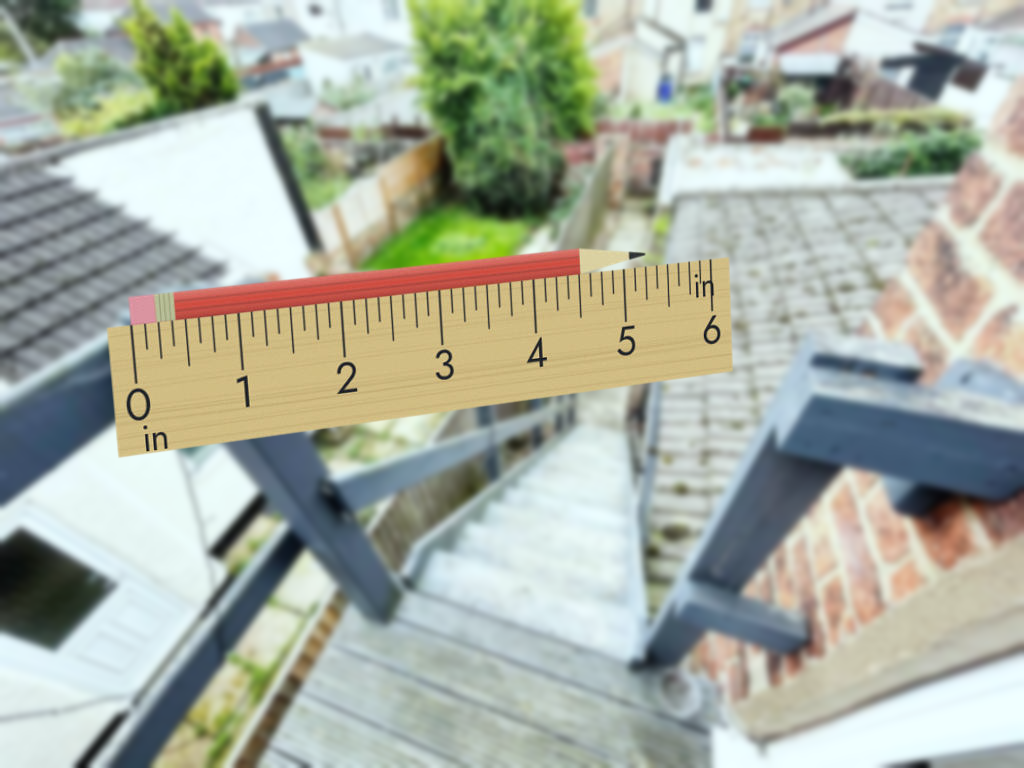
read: 5.25 in
